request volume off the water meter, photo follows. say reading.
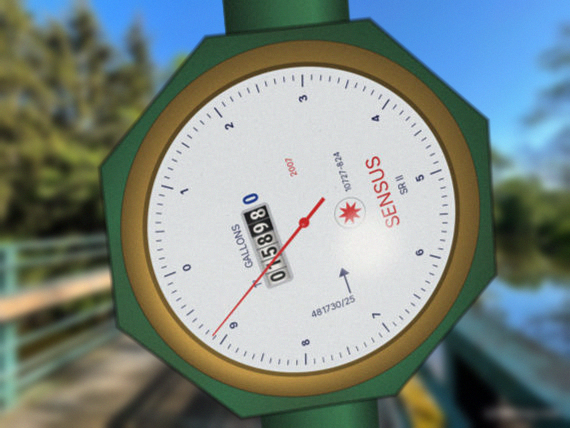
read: 158979.1 gal
